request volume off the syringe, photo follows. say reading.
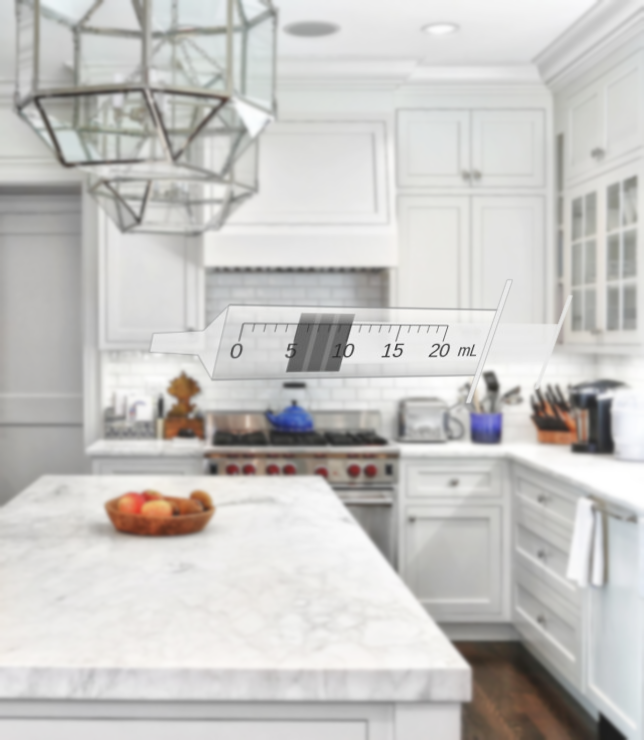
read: 5 mL
